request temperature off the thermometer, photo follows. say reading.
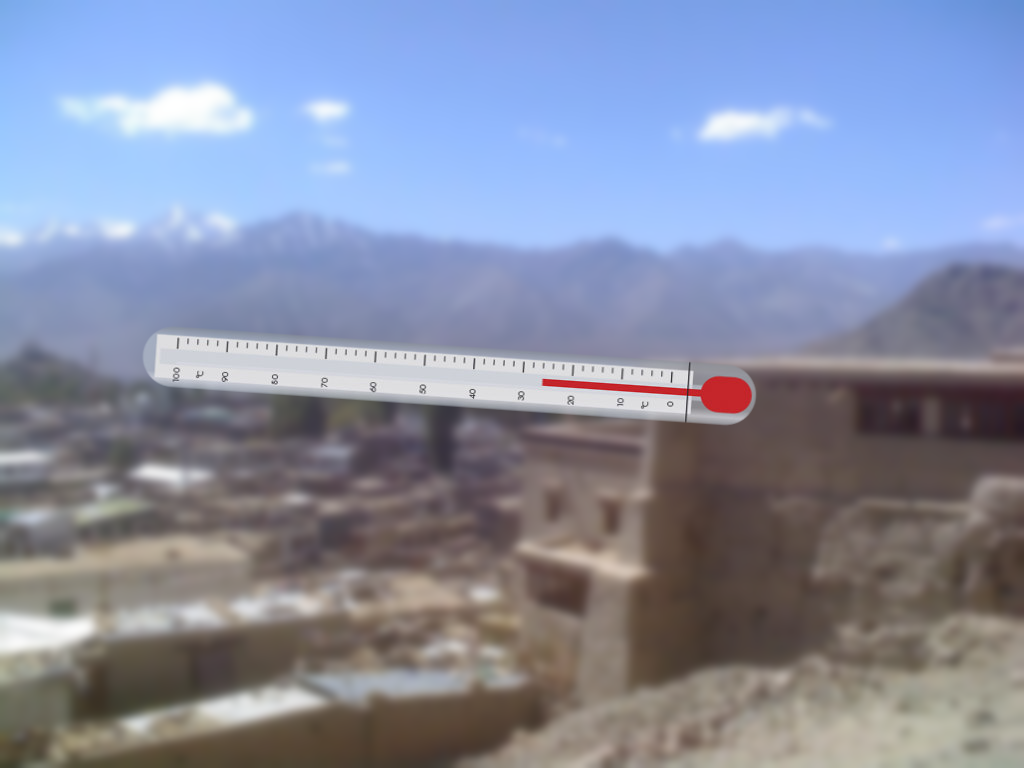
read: 26 °C
